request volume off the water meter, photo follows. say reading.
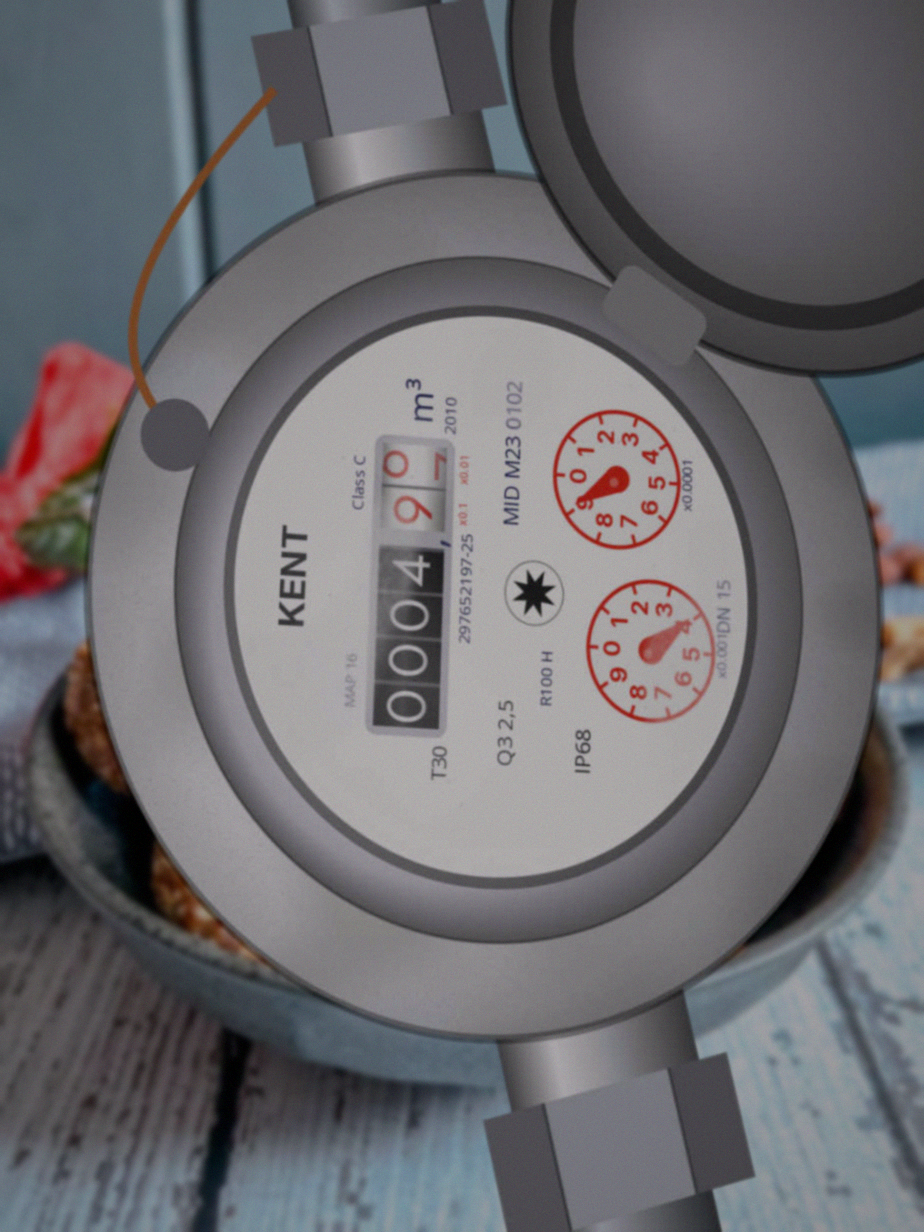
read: 4.9639 m³
